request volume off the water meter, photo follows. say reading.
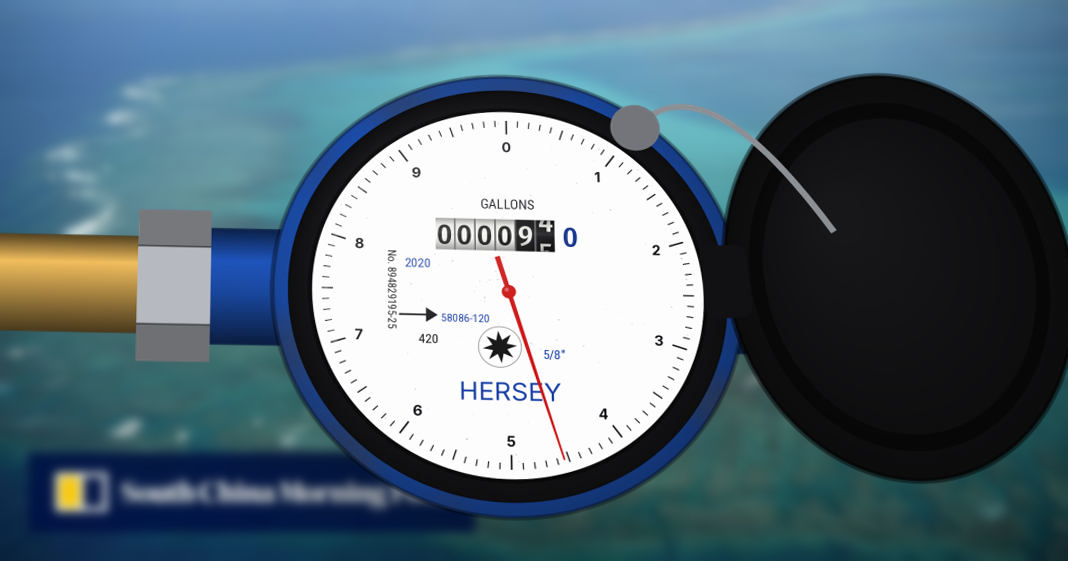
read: 944.5 gal
